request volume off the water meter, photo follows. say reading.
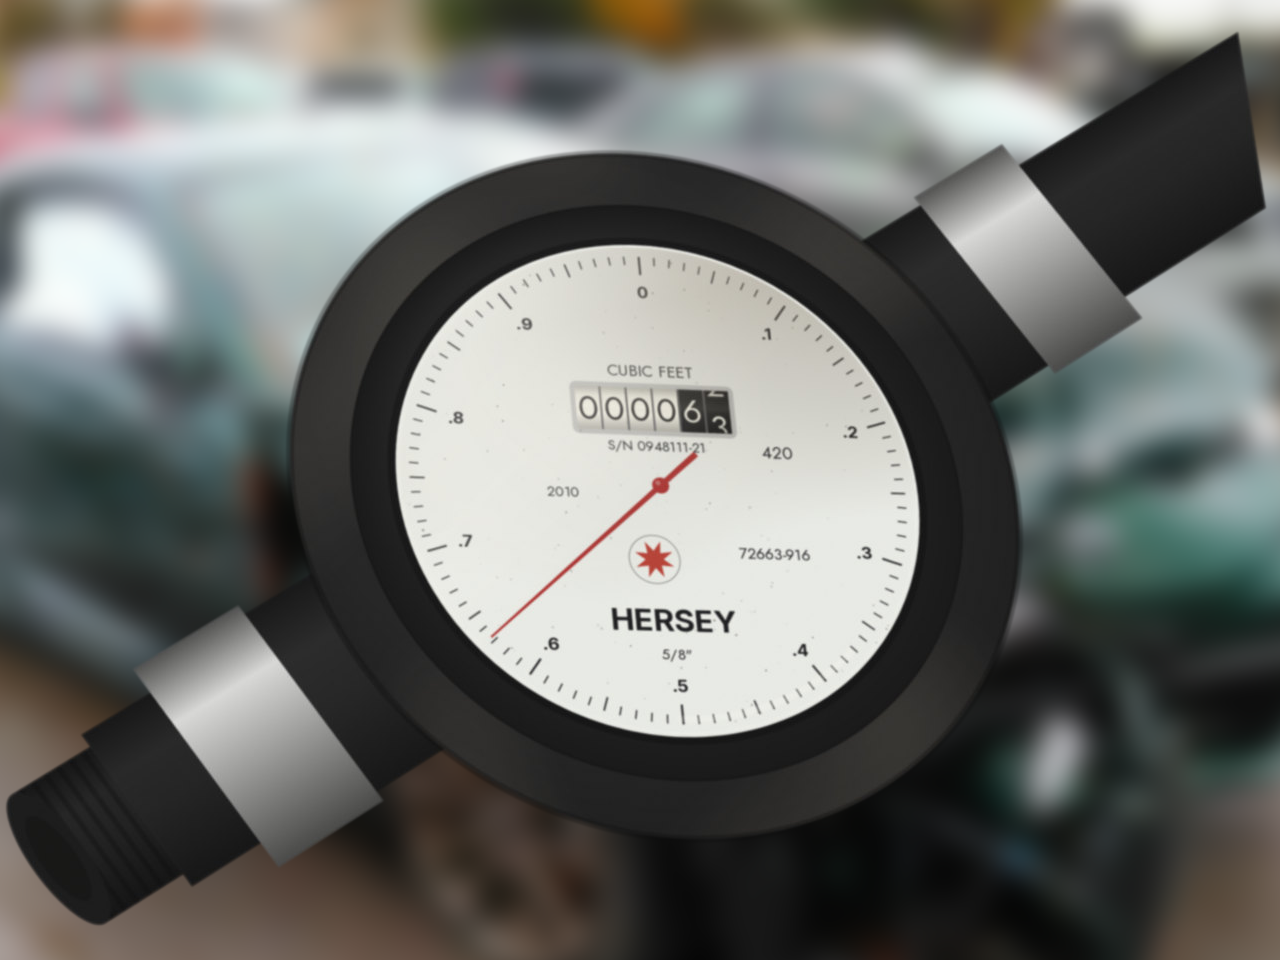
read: 62.63 ft³
